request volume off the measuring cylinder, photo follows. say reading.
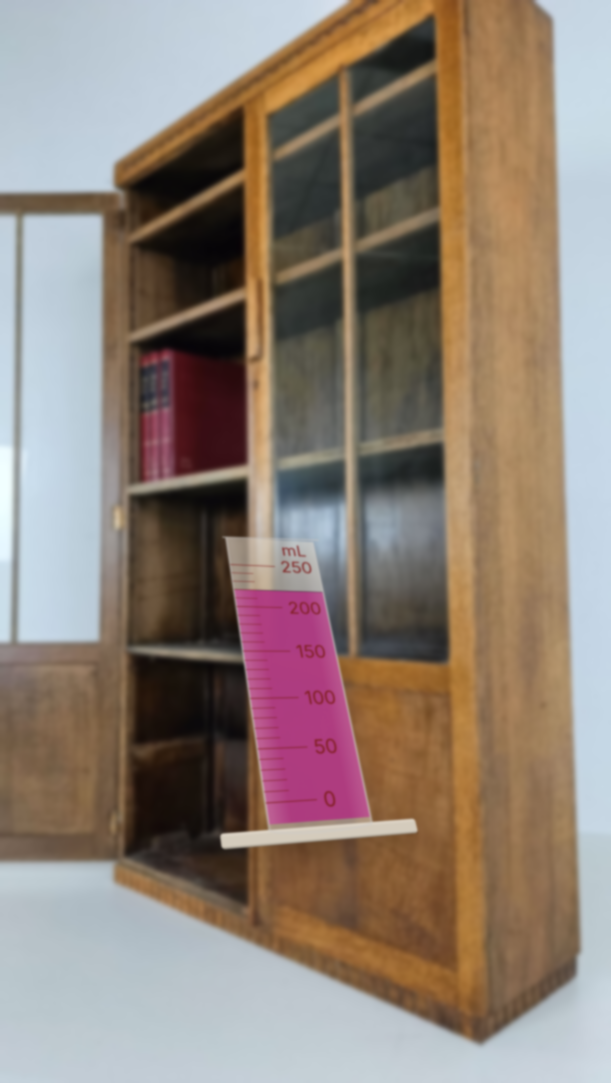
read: 220 mL
